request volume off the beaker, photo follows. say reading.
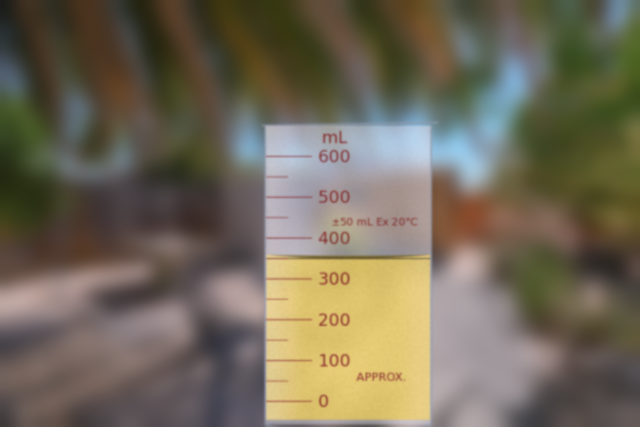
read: 350 mL
